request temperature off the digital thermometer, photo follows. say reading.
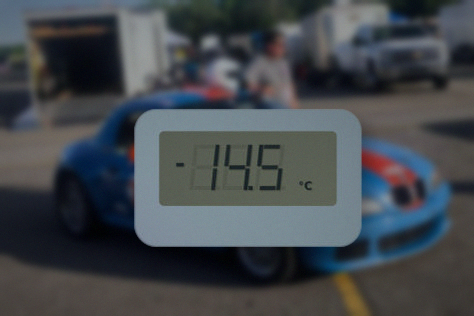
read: -14.5 °C
